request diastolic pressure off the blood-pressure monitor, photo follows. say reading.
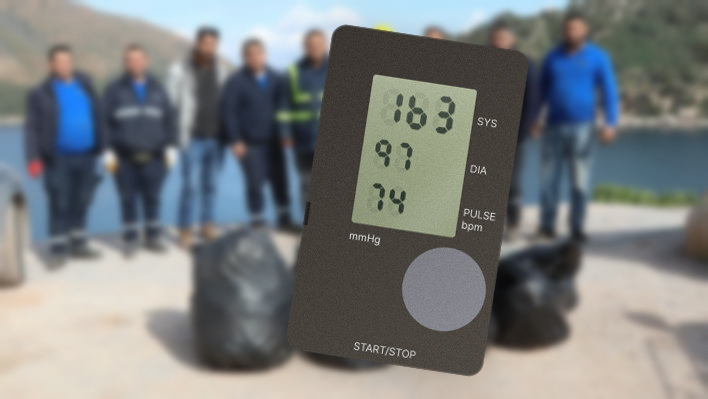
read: 97 mmHg
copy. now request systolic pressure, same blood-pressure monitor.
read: 163 mmHg
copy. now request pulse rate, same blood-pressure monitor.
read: 74 bpm
